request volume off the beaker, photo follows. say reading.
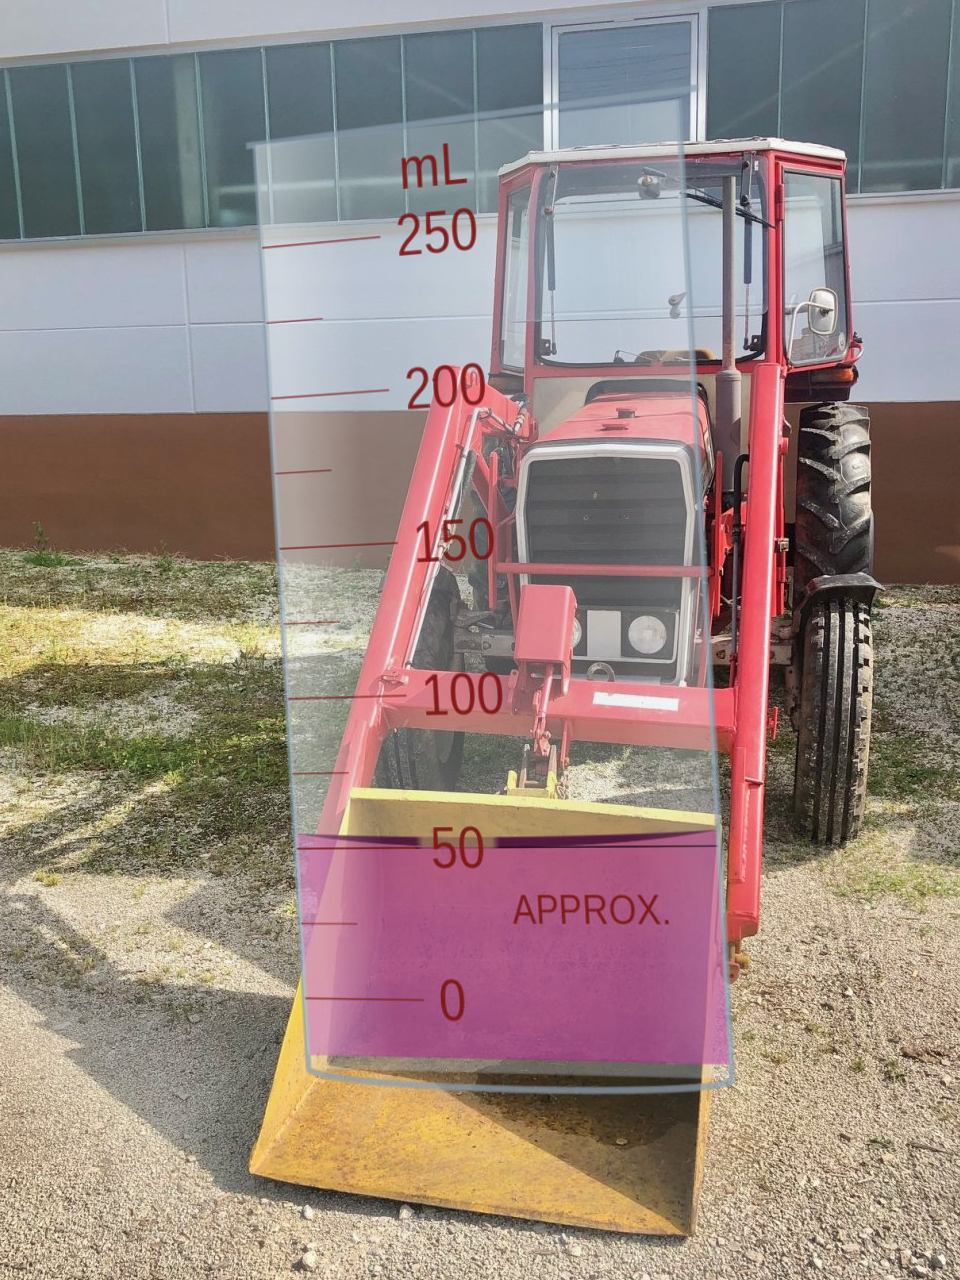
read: 50 mL
